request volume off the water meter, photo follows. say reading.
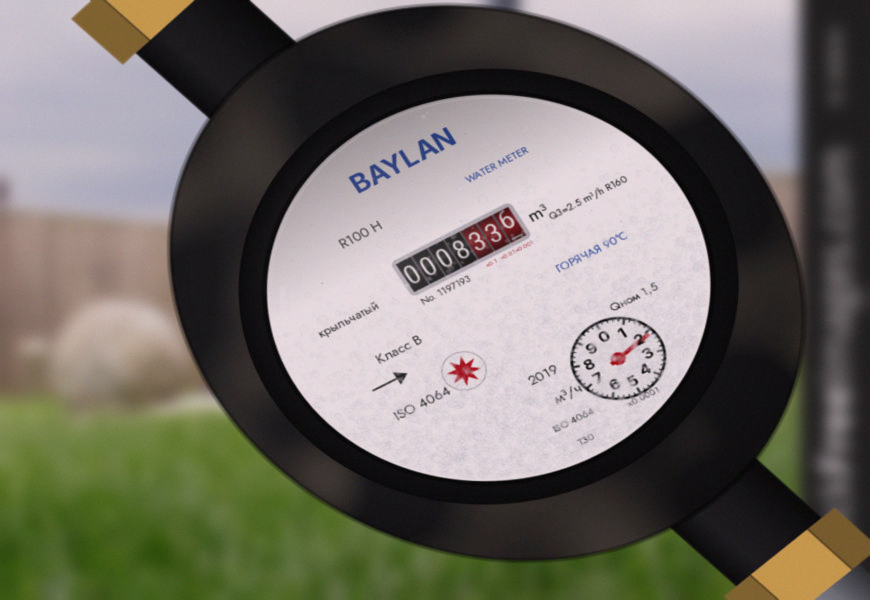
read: 8.3362 m³
